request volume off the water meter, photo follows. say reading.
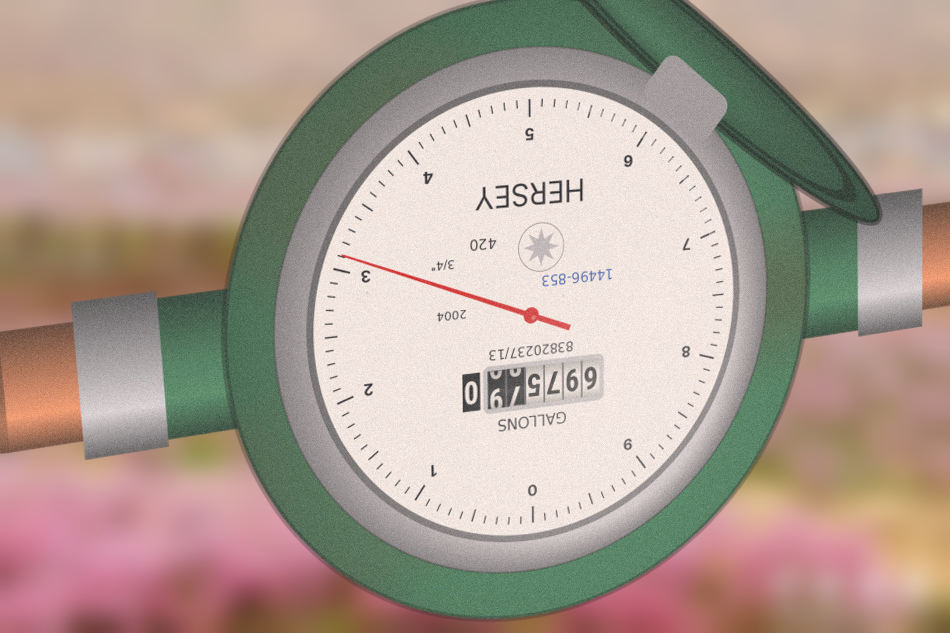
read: 6975793.1 gal
